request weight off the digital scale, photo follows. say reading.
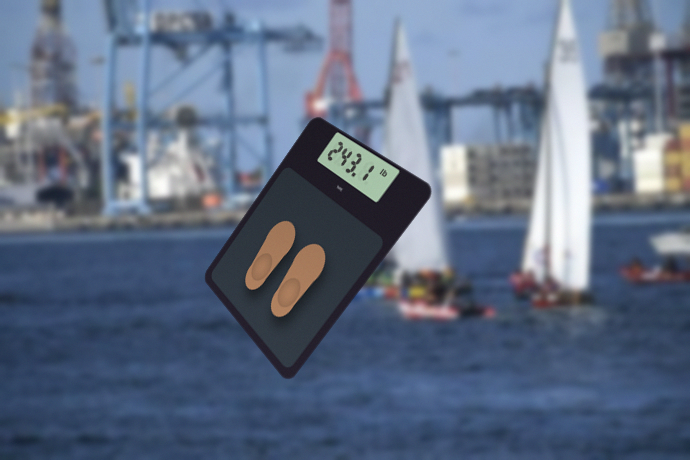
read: 243.1 lb
